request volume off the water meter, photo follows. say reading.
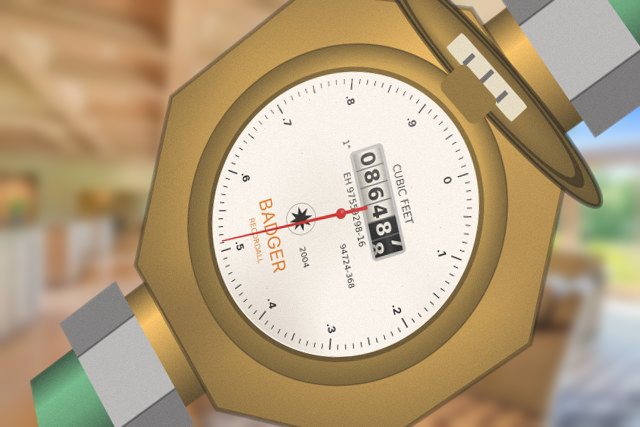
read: 86487.51 ft³
